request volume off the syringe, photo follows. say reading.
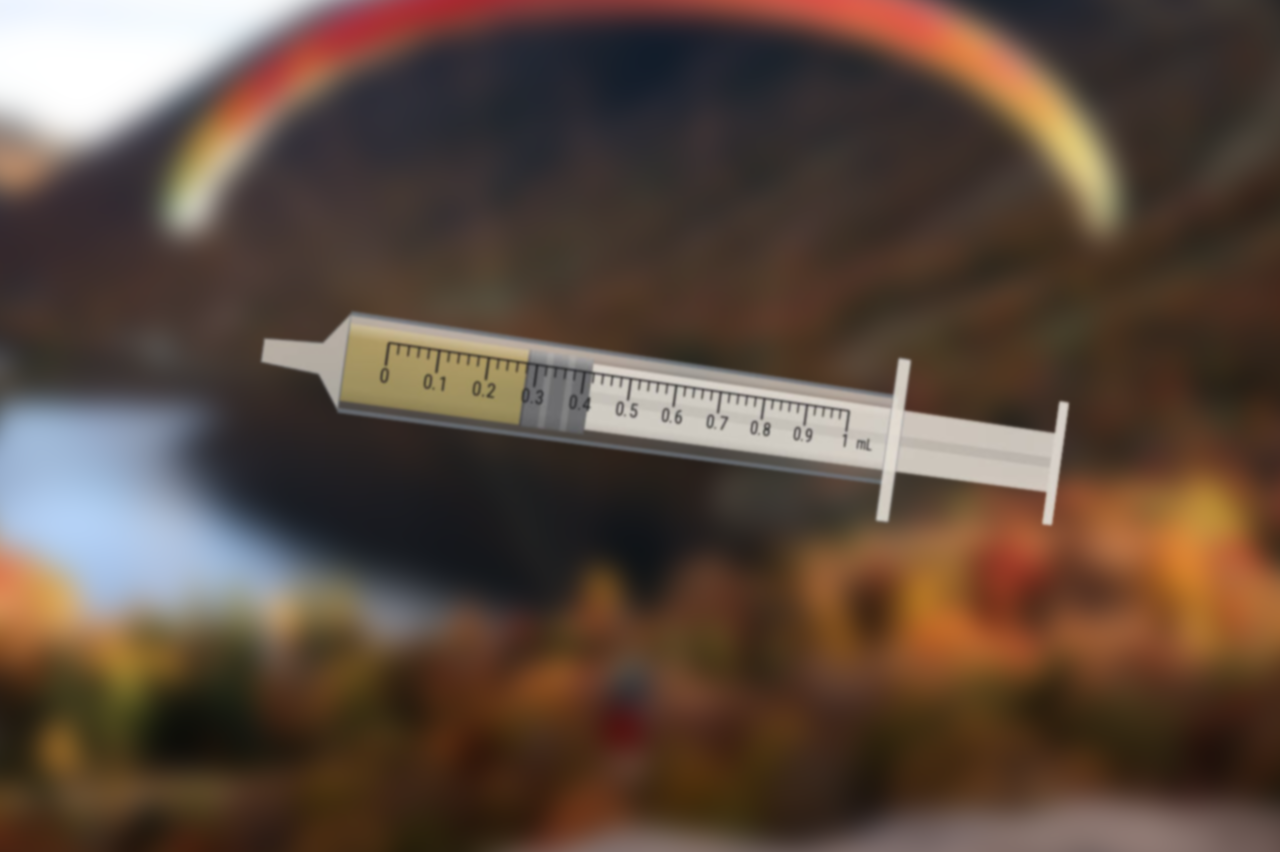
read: 0.28 mL
